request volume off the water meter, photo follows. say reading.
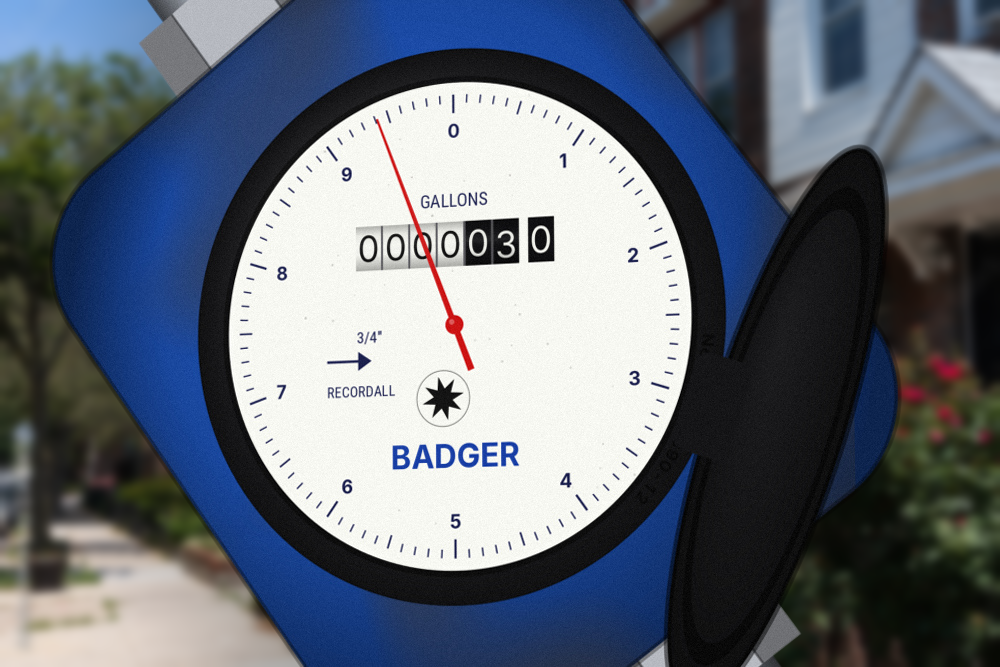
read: 29.4 gal
